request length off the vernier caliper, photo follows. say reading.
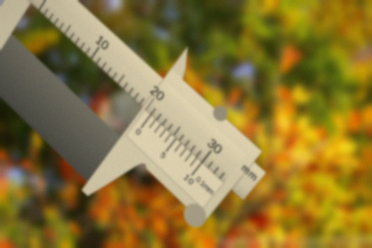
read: 21.0 mm
